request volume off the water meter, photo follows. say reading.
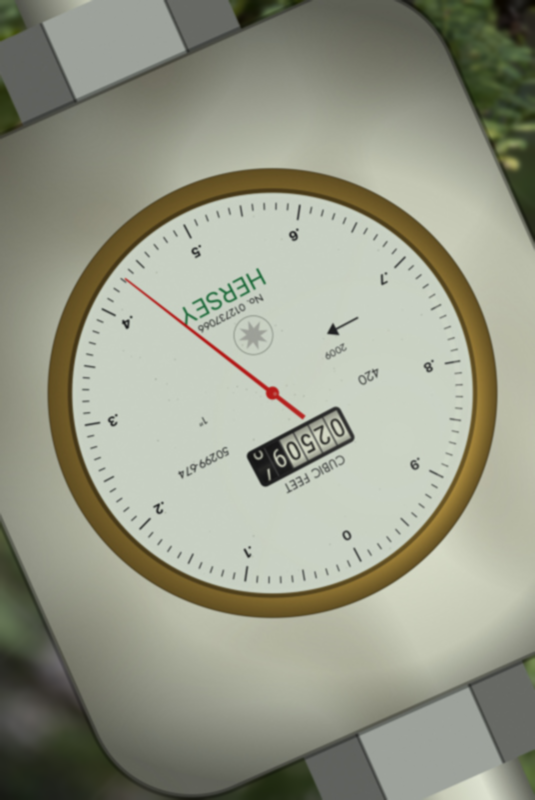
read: 25097.43 ft³
